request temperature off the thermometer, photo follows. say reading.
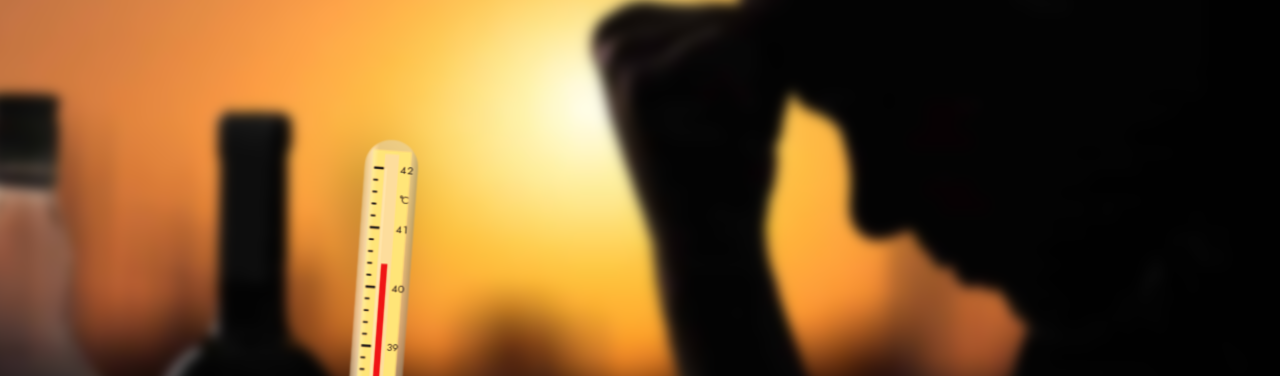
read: 40.4 °C
